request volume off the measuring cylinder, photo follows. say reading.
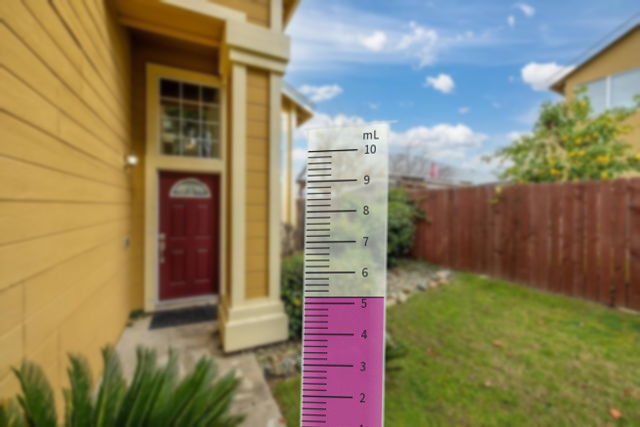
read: 5.2 mL
